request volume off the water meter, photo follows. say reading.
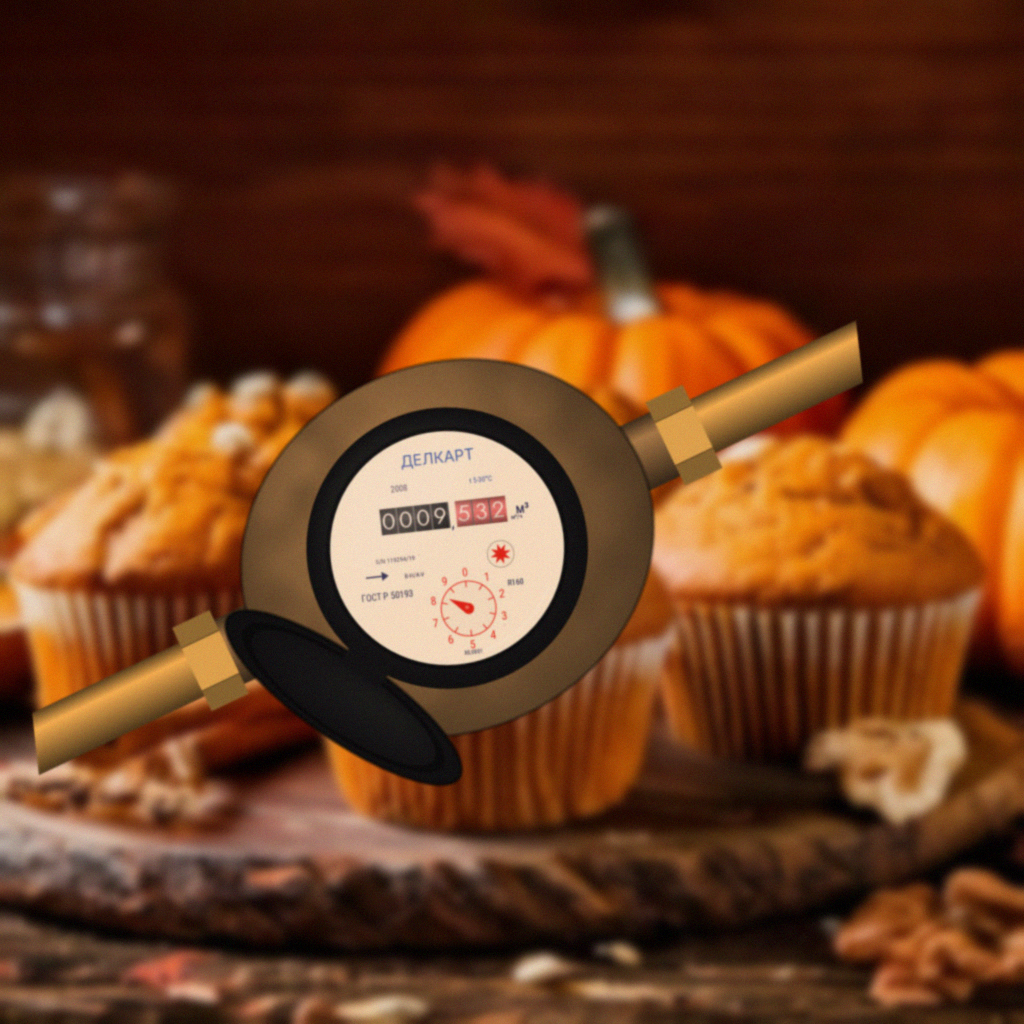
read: 9.5328 m³
